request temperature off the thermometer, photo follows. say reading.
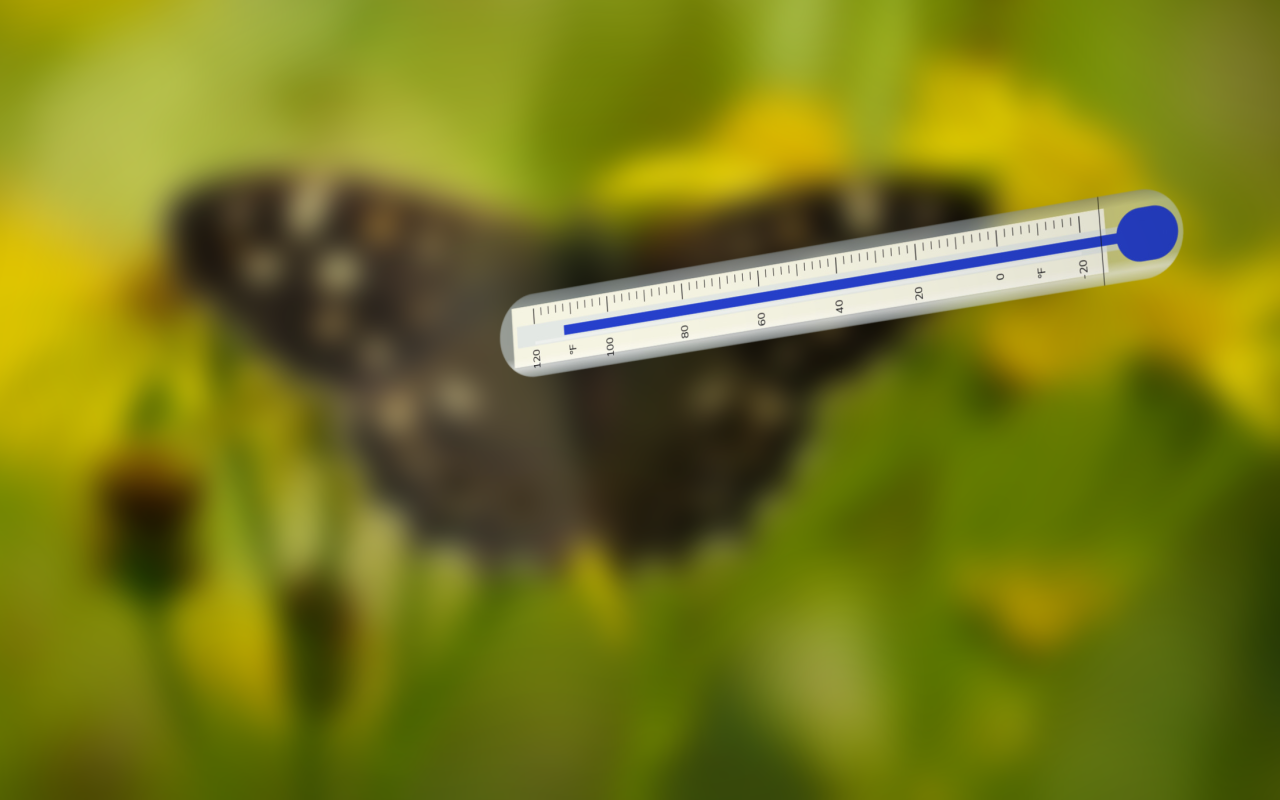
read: 112 °F
